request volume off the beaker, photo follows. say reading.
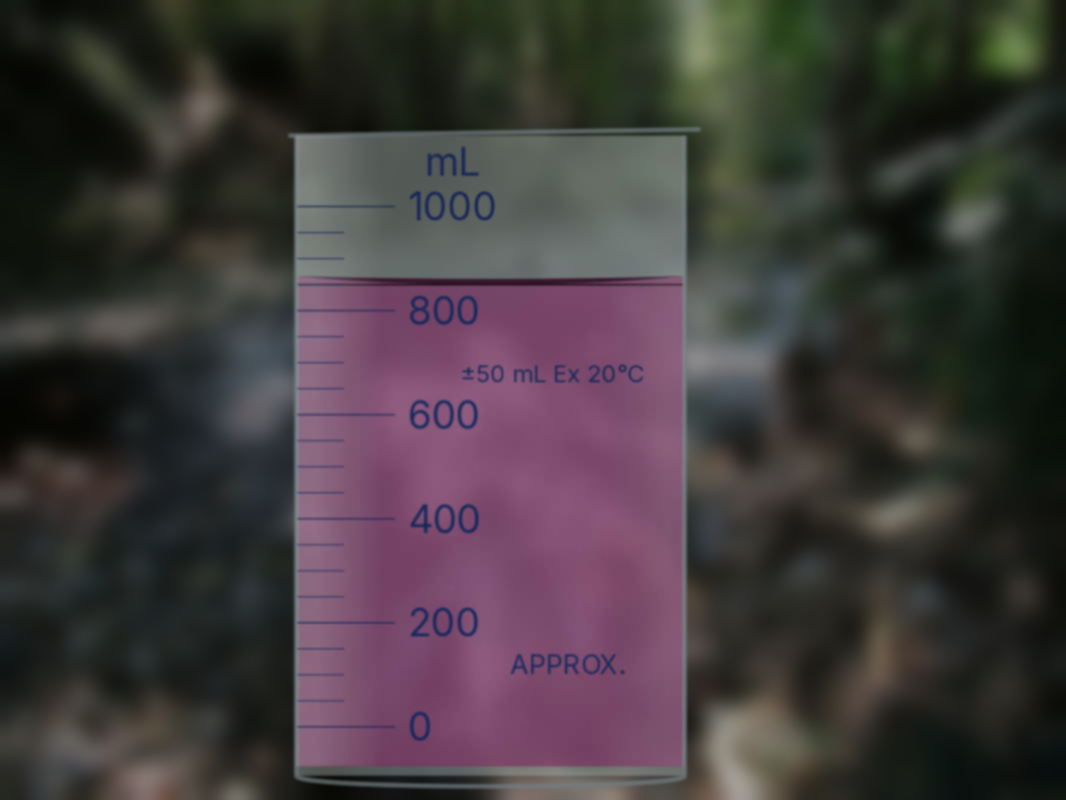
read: 850 mL
